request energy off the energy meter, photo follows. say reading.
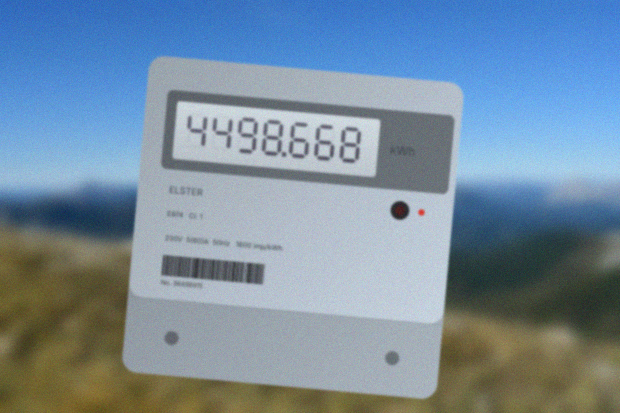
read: 4498.668 kWh
